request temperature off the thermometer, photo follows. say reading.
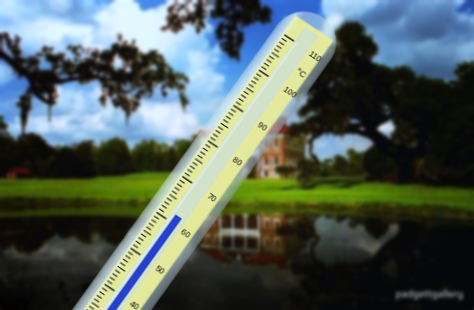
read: 62 °C
